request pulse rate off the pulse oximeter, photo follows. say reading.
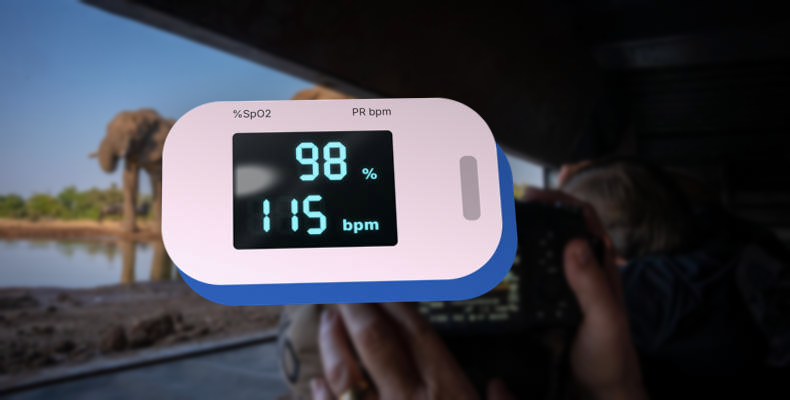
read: 115 bpm
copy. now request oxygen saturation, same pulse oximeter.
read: 98 %
